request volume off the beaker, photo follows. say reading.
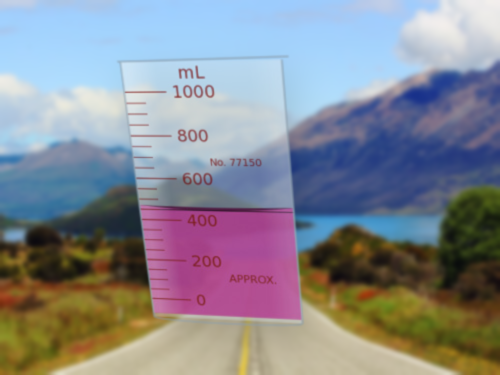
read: 450 mL
